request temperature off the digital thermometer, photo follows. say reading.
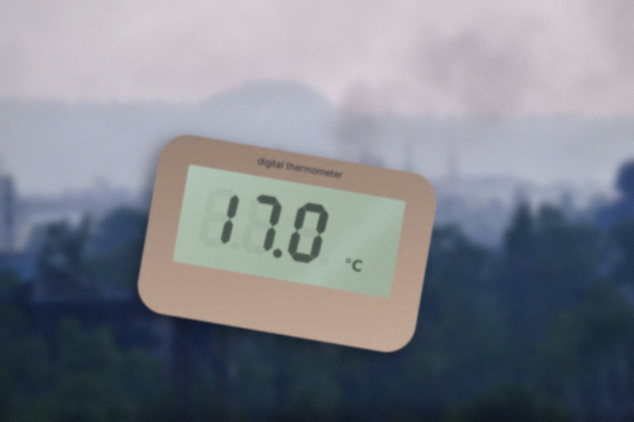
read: 17.0 °C
